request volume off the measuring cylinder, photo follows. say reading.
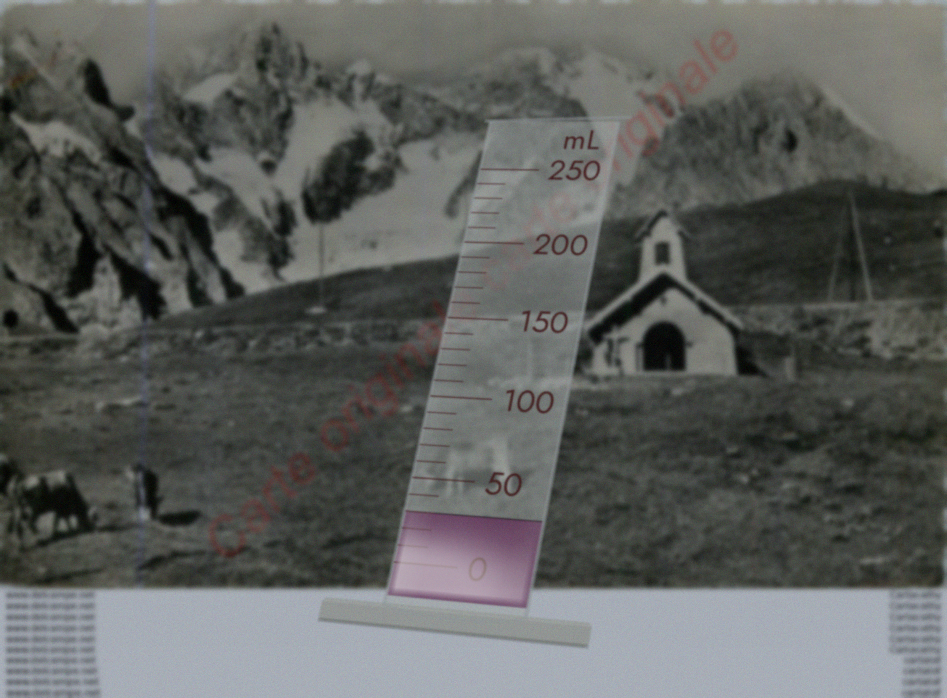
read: 30 mL
